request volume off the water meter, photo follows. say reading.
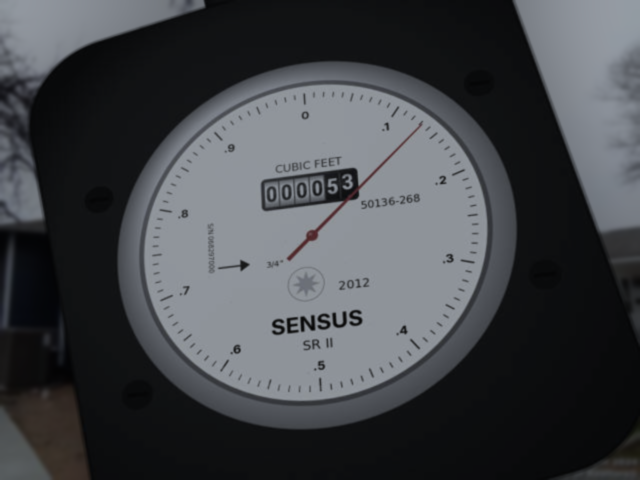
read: 53.13 ft³
